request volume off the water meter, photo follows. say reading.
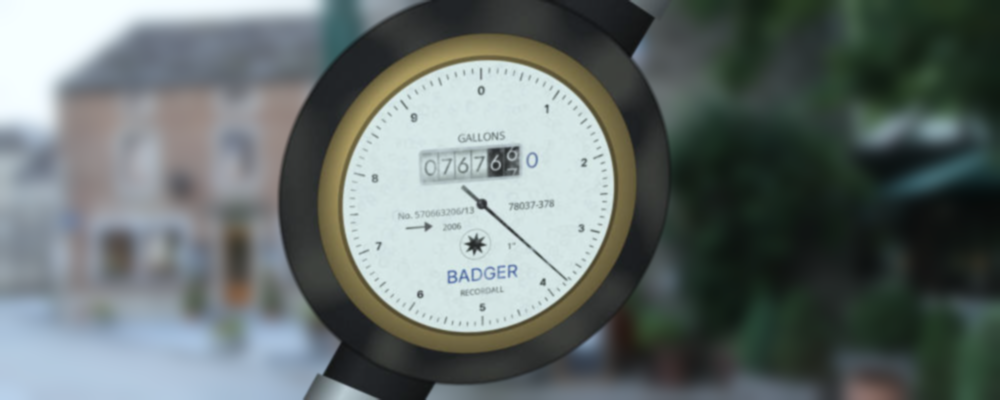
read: 767663.7 gal
